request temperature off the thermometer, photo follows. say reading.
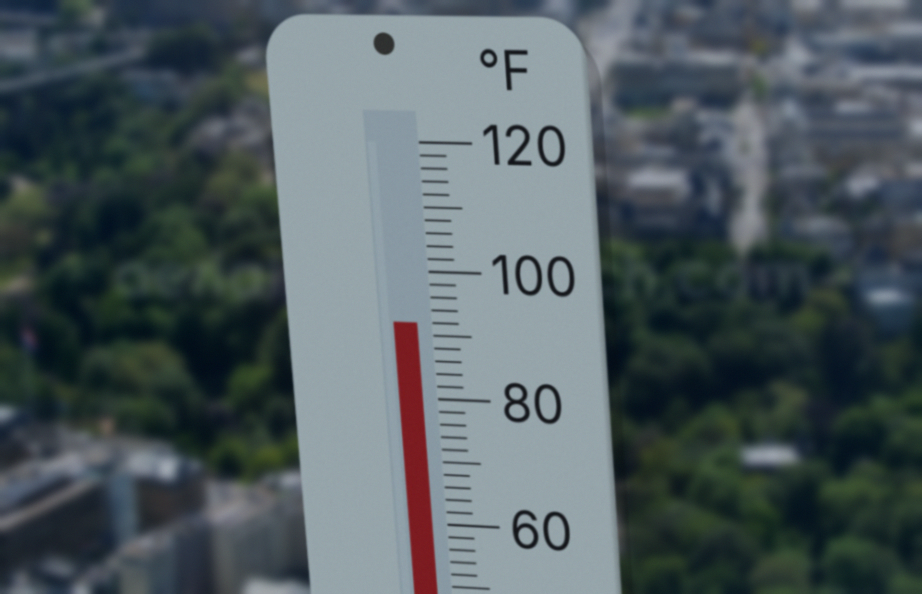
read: 92 °F
